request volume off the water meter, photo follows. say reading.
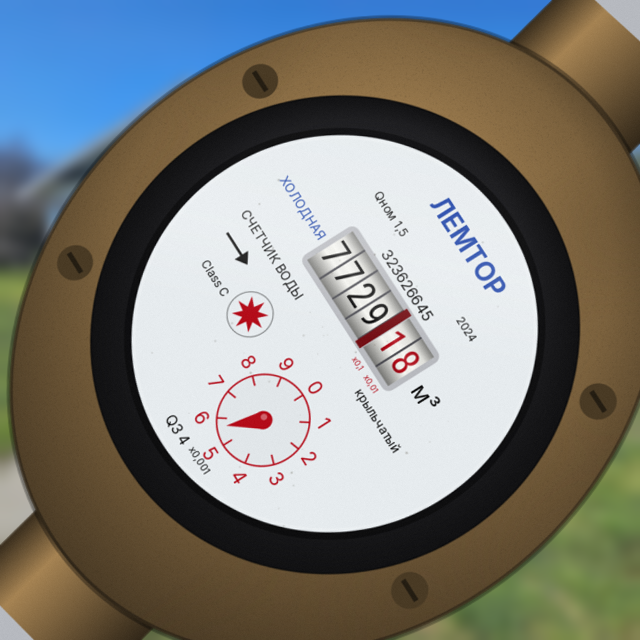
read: 7729.185 m³
